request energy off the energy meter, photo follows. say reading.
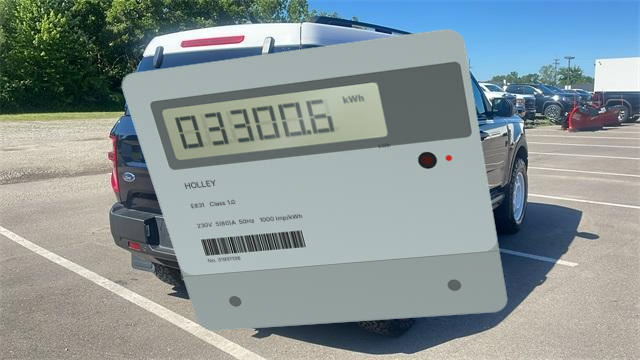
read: 3300.6 kWh
